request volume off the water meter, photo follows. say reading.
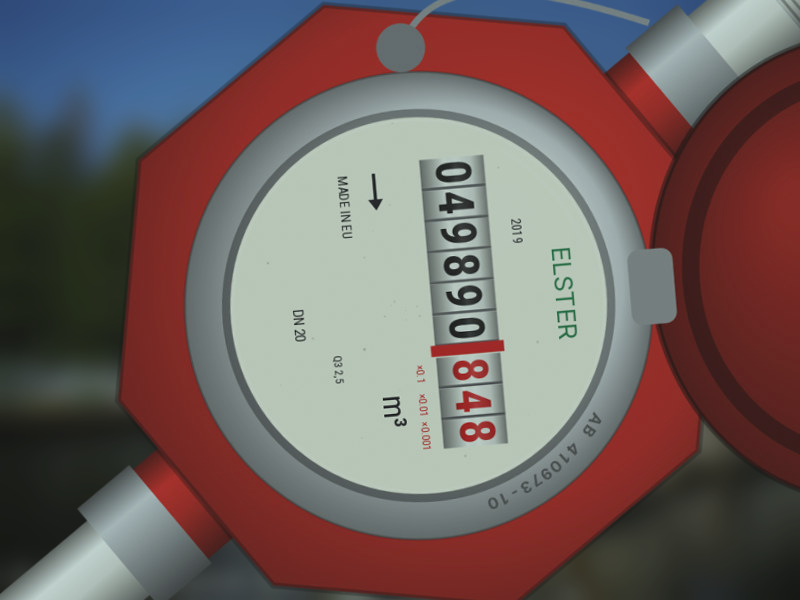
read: 49890.848 m³
